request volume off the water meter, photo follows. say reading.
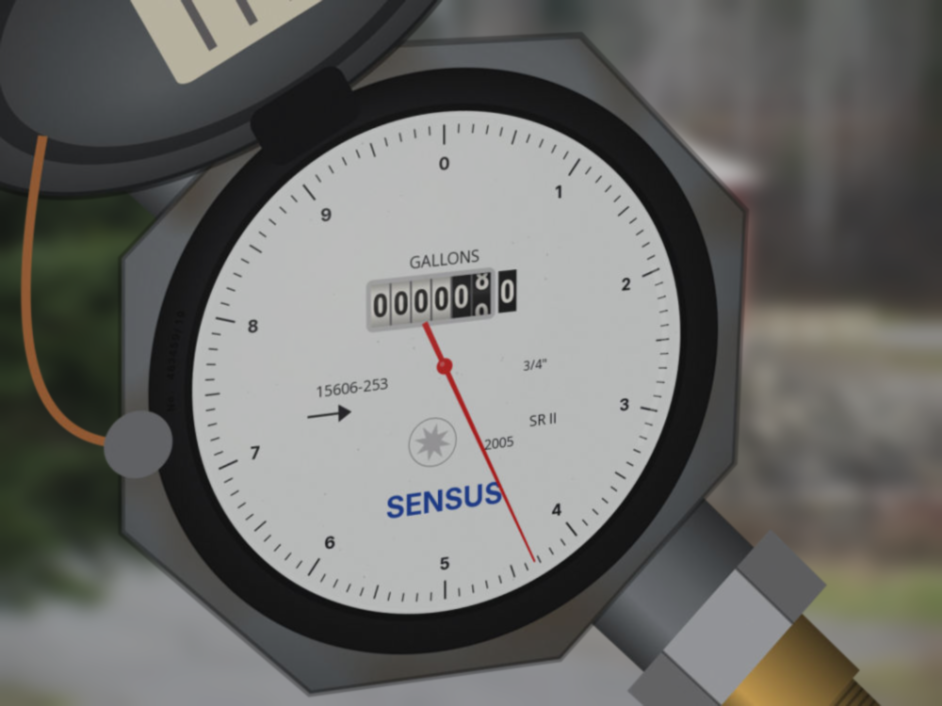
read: 84.3 gal
